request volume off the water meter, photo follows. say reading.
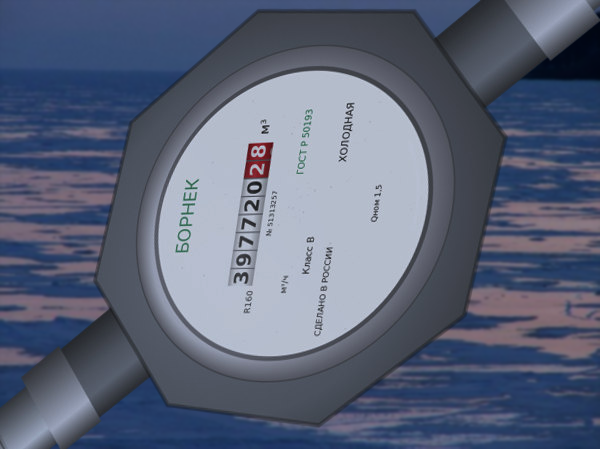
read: 397720.28 m³
